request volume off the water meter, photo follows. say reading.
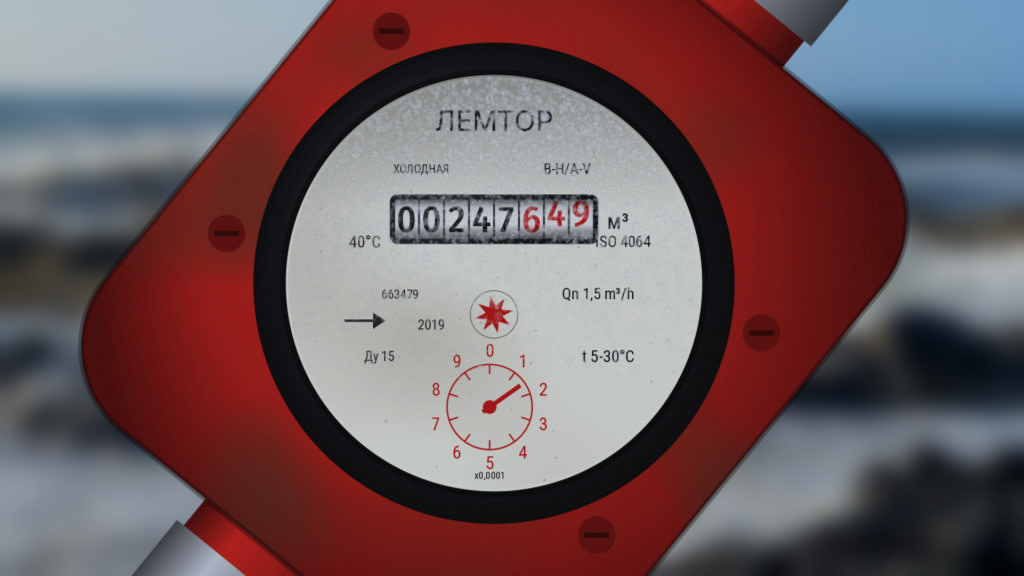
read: 247.6491 m³
